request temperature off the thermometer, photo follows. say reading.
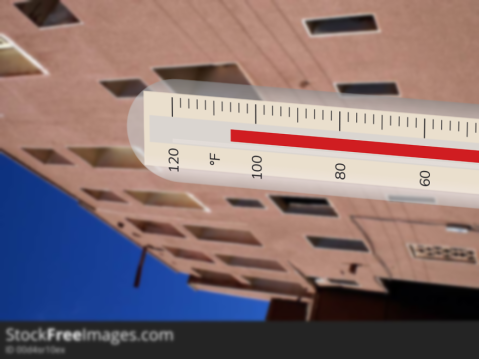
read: 106 °F
